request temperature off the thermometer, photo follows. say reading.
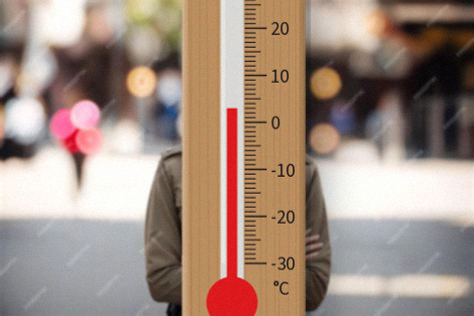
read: 3 °C
